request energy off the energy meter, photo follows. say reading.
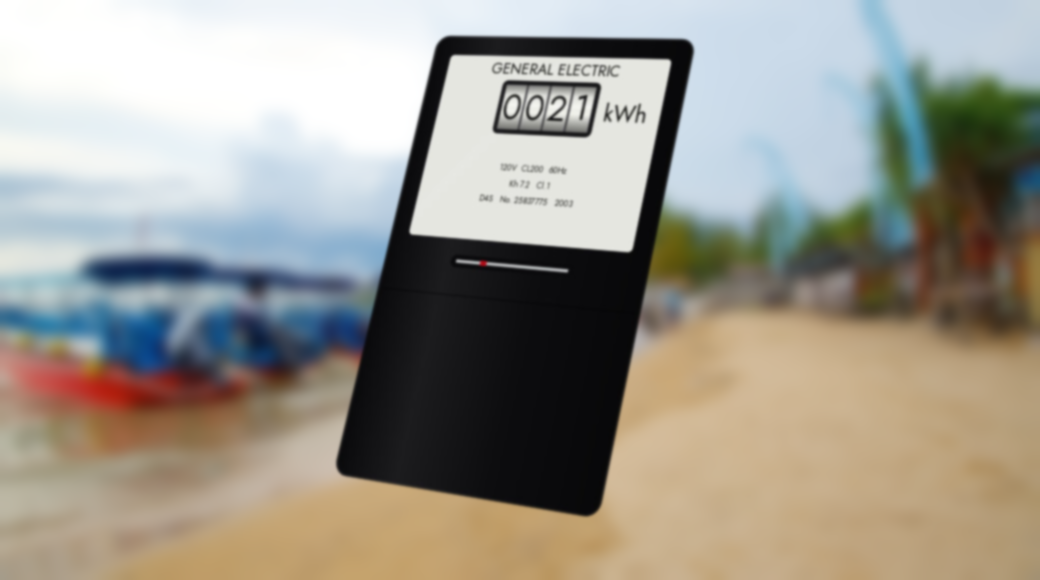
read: 21 kWh
